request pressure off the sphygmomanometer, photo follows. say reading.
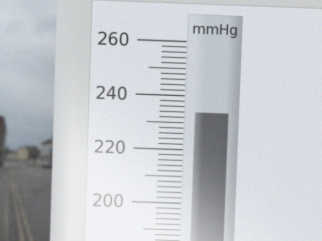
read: 234 mmHg
